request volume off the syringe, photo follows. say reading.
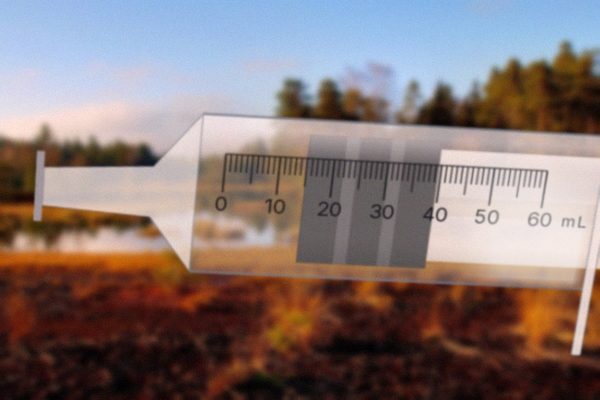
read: 15 mL
